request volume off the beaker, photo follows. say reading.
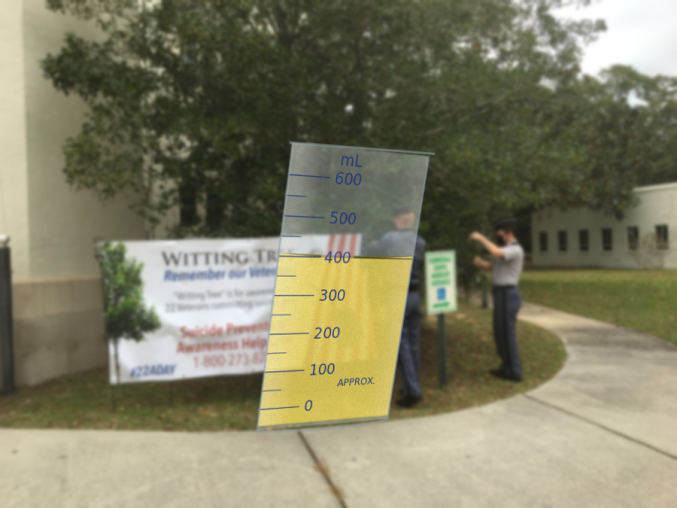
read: 400 mL
